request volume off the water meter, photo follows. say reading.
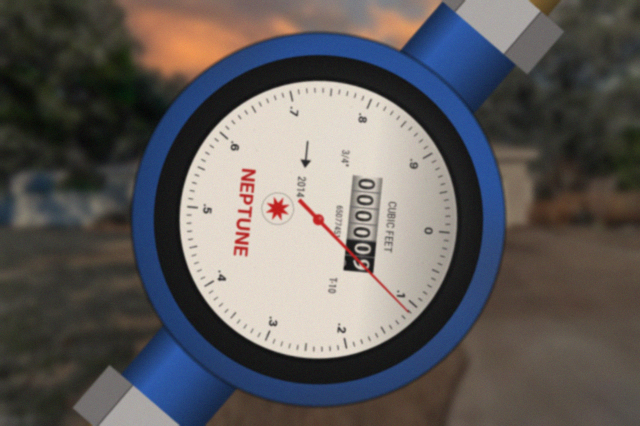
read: 9.11 ft³
